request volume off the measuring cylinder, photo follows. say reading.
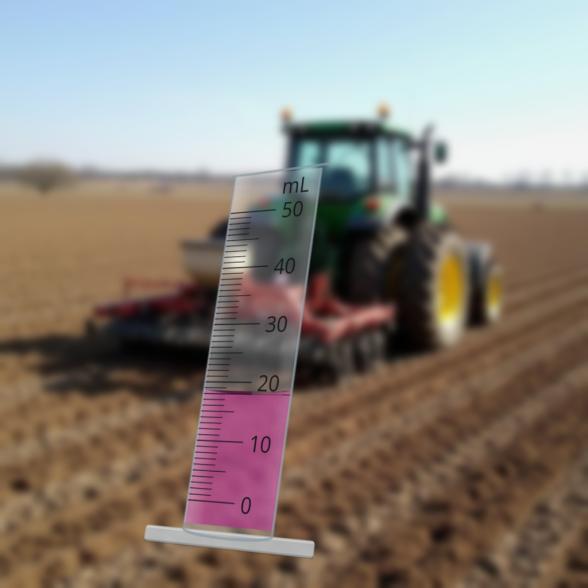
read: 18 mL
